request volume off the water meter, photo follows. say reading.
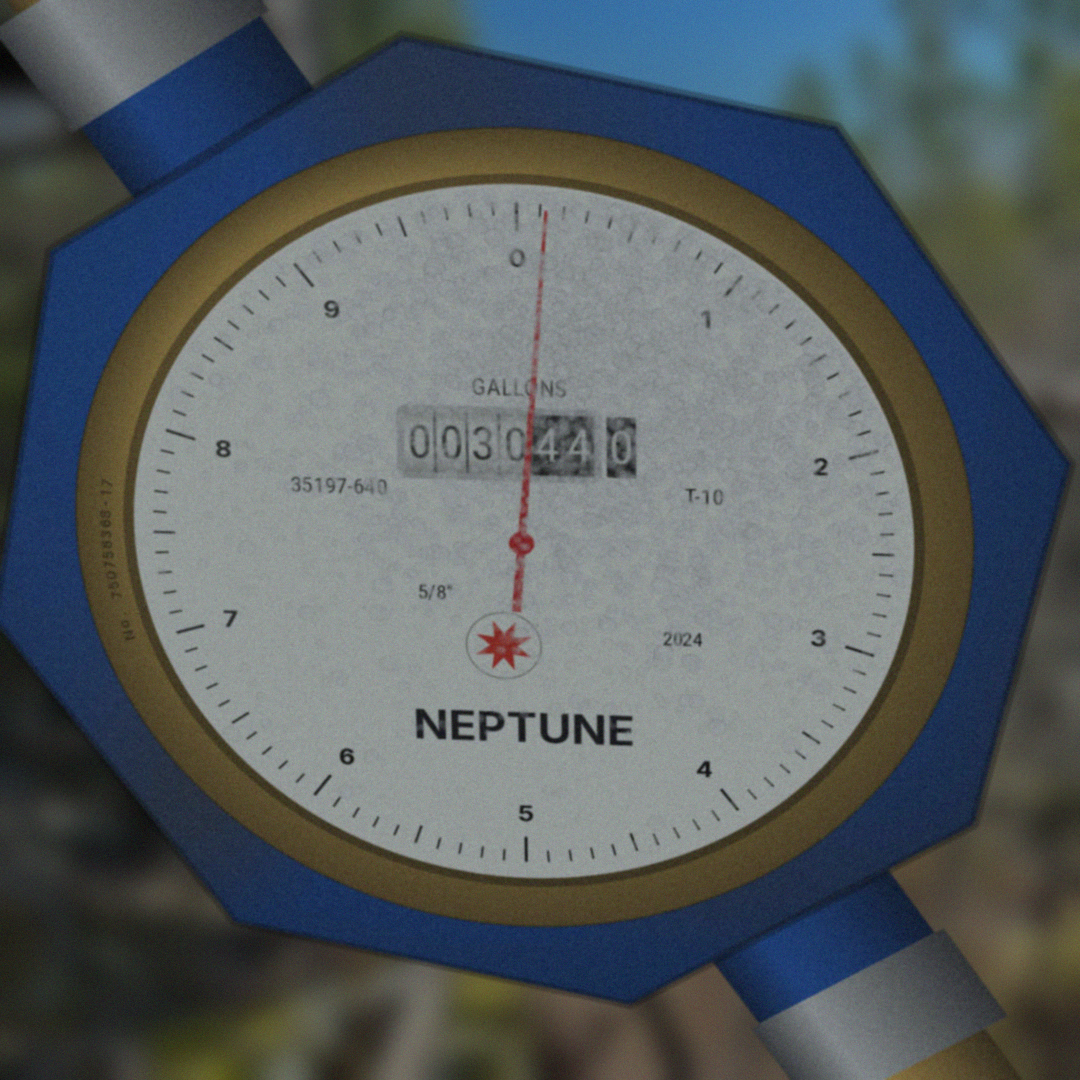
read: 30440.1 gal
